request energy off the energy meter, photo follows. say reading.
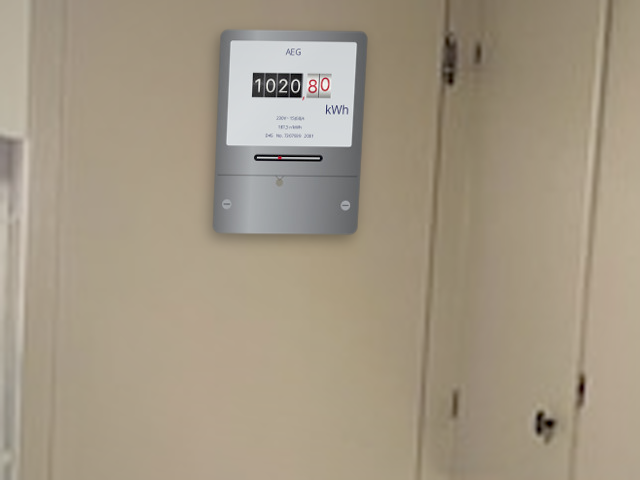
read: 1020.80 kWh
